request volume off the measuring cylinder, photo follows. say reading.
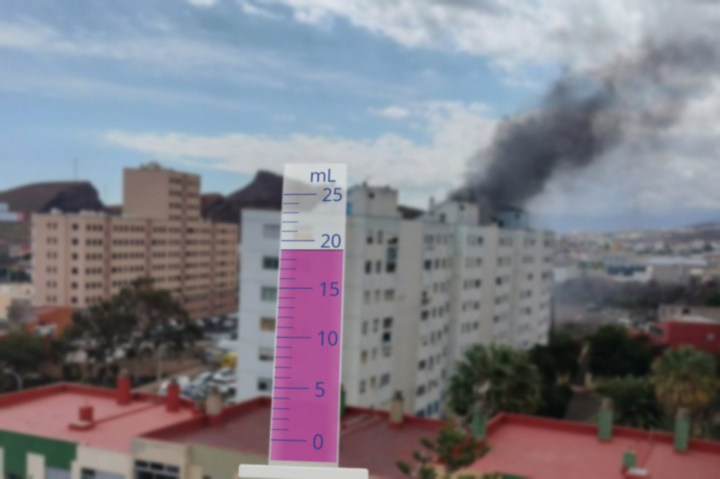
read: 19 mL
